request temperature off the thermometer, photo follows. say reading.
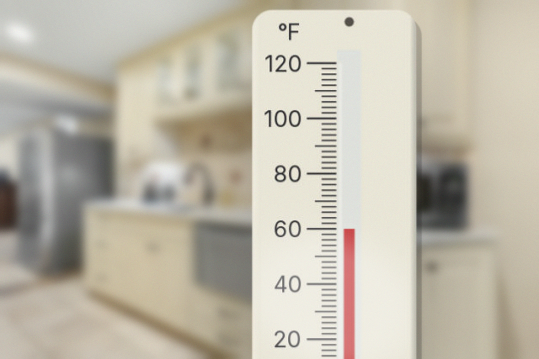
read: 60 °F
